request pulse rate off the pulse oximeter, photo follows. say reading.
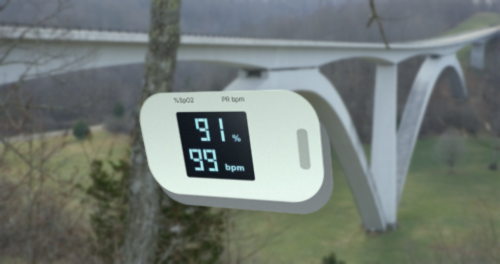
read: 99 bpm
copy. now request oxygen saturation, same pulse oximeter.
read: 91 %
